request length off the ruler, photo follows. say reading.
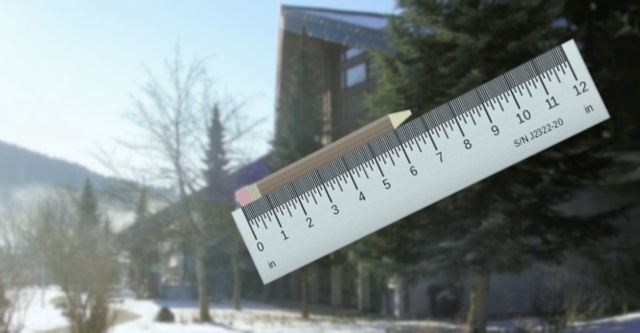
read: 7 in
